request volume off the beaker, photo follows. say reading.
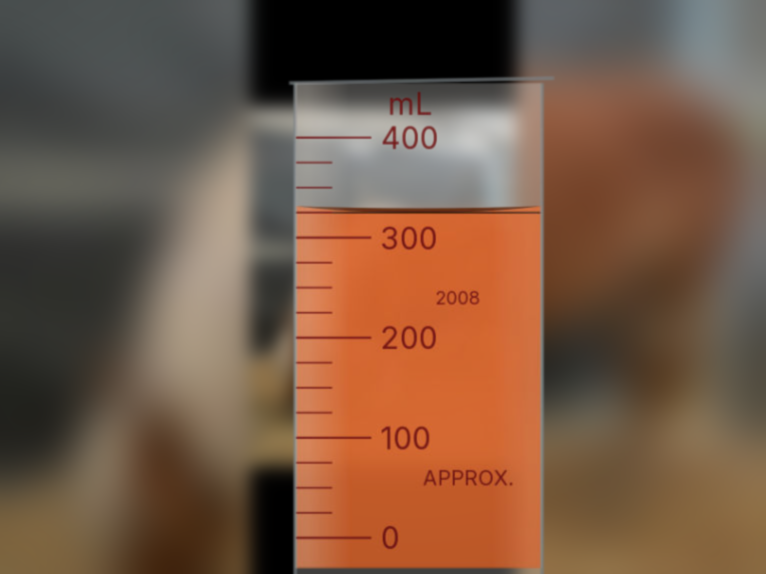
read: 325 mL
